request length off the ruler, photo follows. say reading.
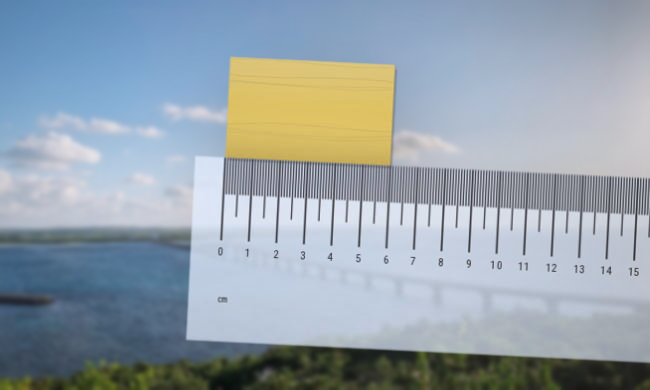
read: 6 cm
